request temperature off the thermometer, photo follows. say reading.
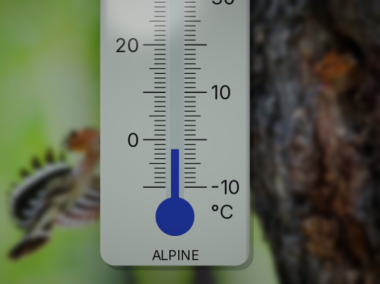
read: -2 °C
